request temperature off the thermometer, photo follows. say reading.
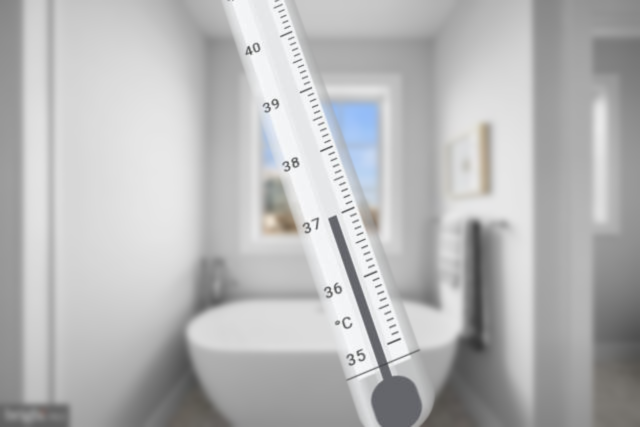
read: 37 °C
